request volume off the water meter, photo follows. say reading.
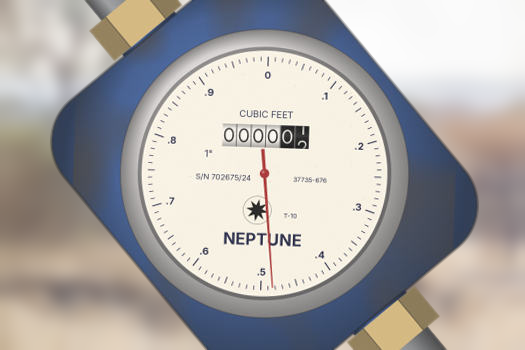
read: 1.48 ft³
